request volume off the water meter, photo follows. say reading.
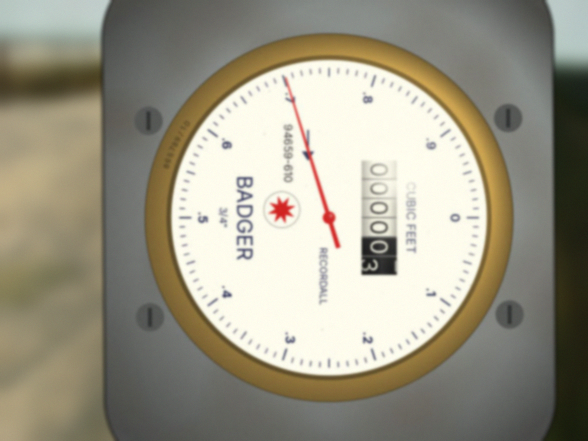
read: 2.70 ft³
